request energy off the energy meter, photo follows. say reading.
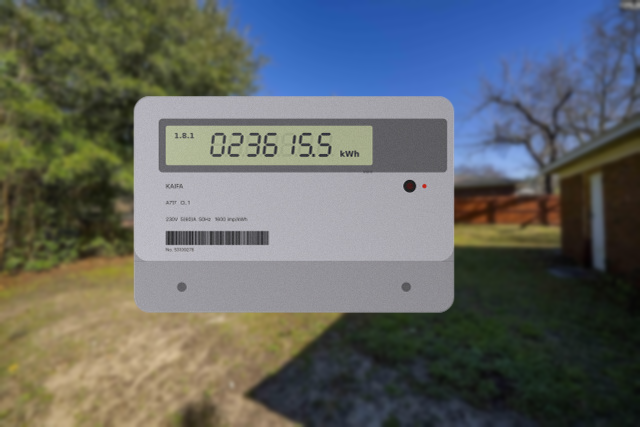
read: 23615.5 kWh
